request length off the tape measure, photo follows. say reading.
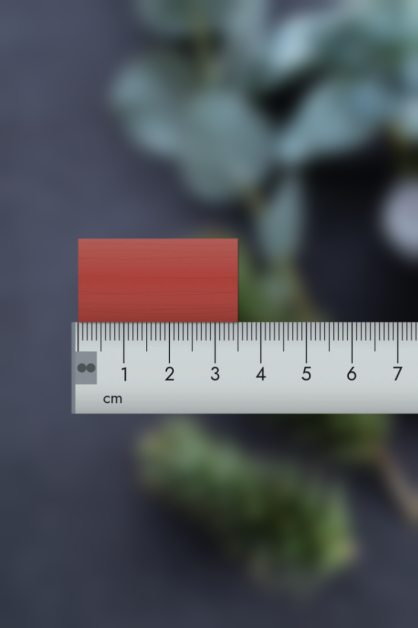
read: 3.5 cm
